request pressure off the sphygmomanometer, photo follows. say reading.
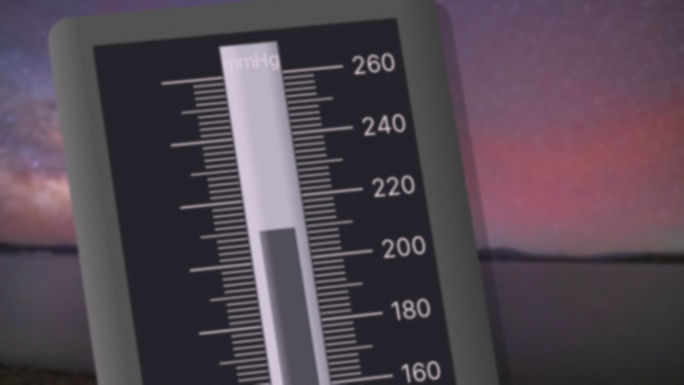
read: 210 mmHg
